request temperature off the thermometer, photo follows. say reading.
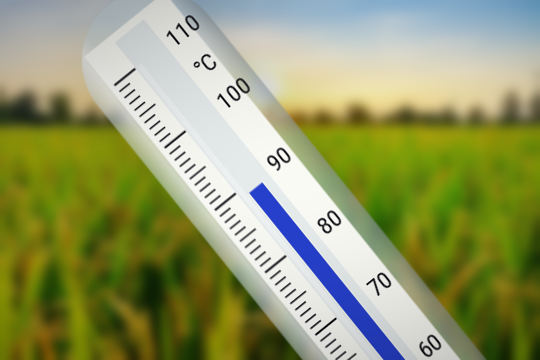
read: 89 °C
